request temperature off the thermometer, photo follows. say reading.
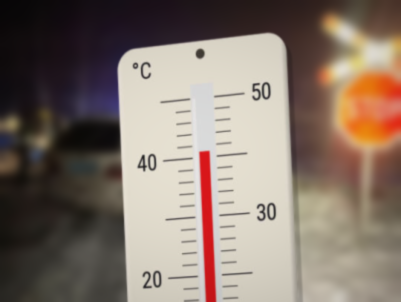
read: 41 °C
